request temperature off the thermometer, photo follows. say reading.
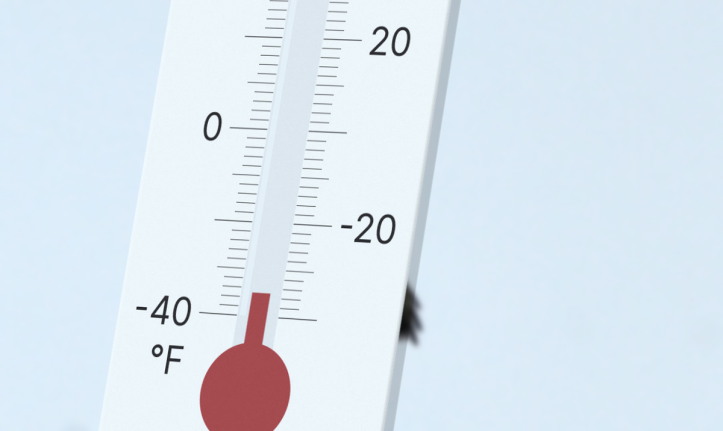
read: -35 °F
